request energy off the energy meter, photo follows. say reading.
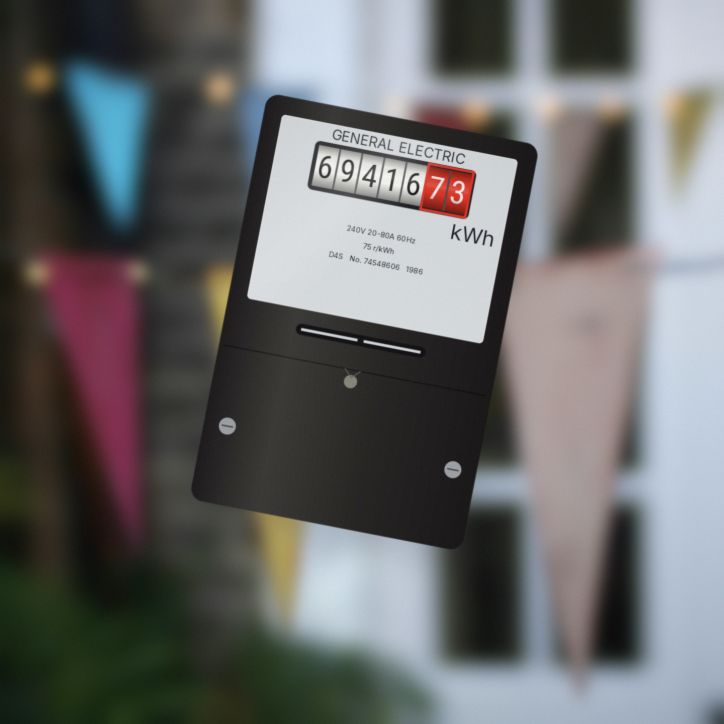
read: 69416.73 kWh
